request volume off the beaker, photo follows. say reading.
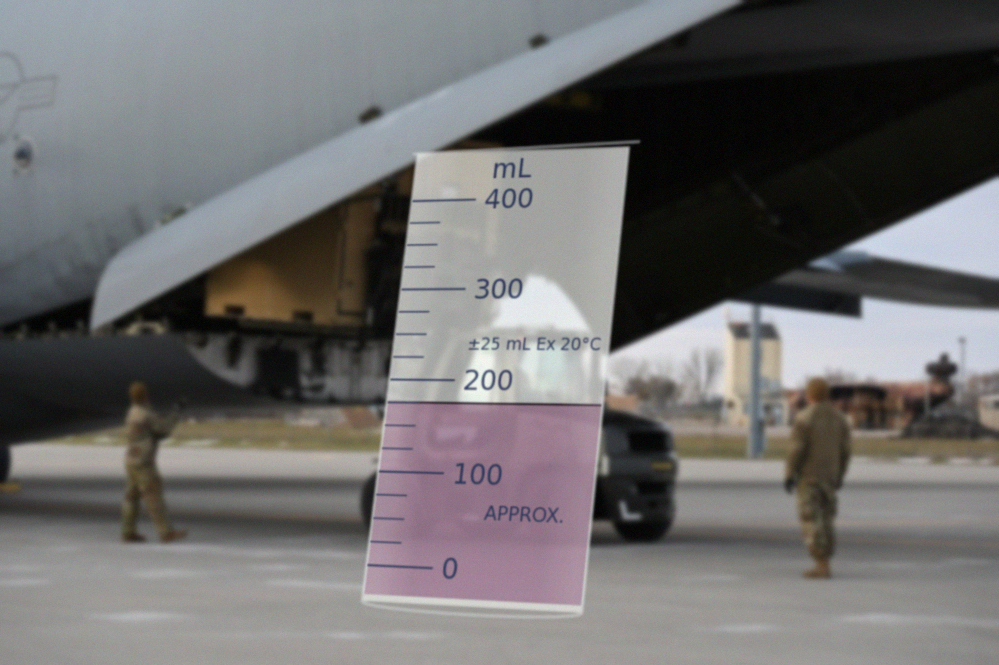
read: 175 mL
